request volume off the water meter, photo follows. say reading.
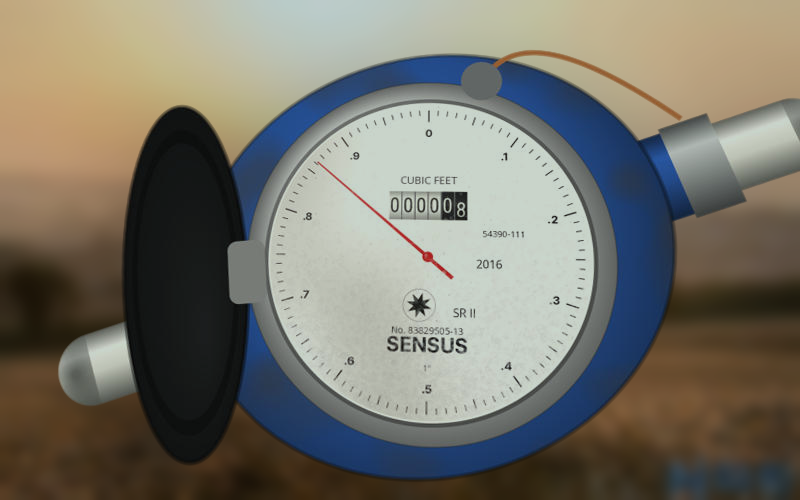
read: 7.86 ft³
